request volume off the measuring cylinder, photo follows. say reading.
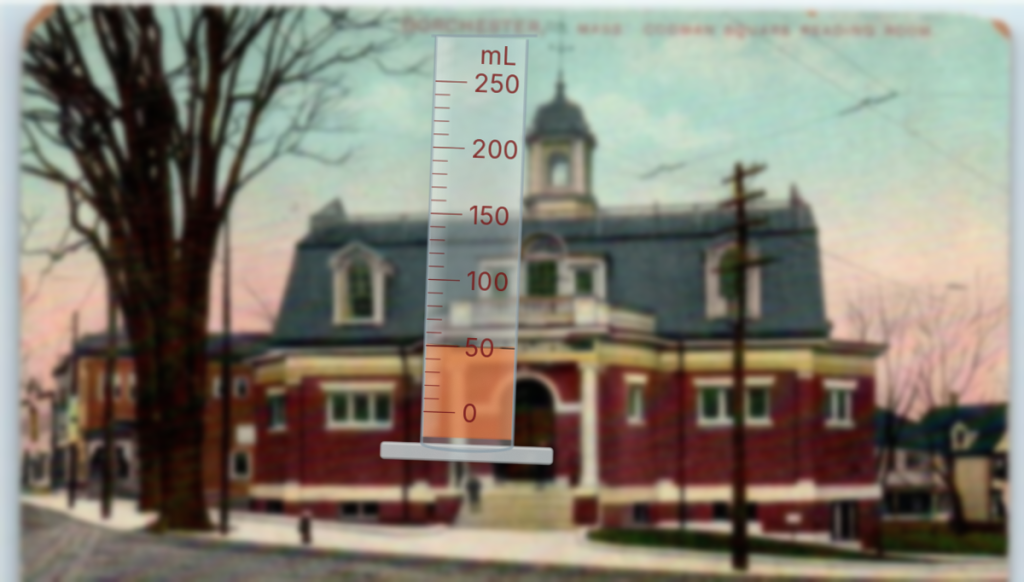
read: 50 mL
